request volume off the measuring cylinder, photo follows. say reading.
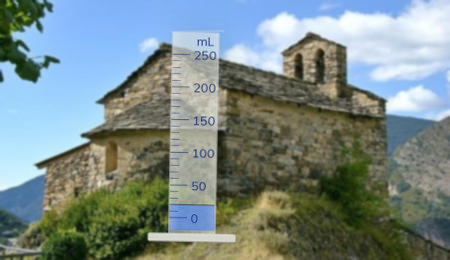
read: 20 mL
